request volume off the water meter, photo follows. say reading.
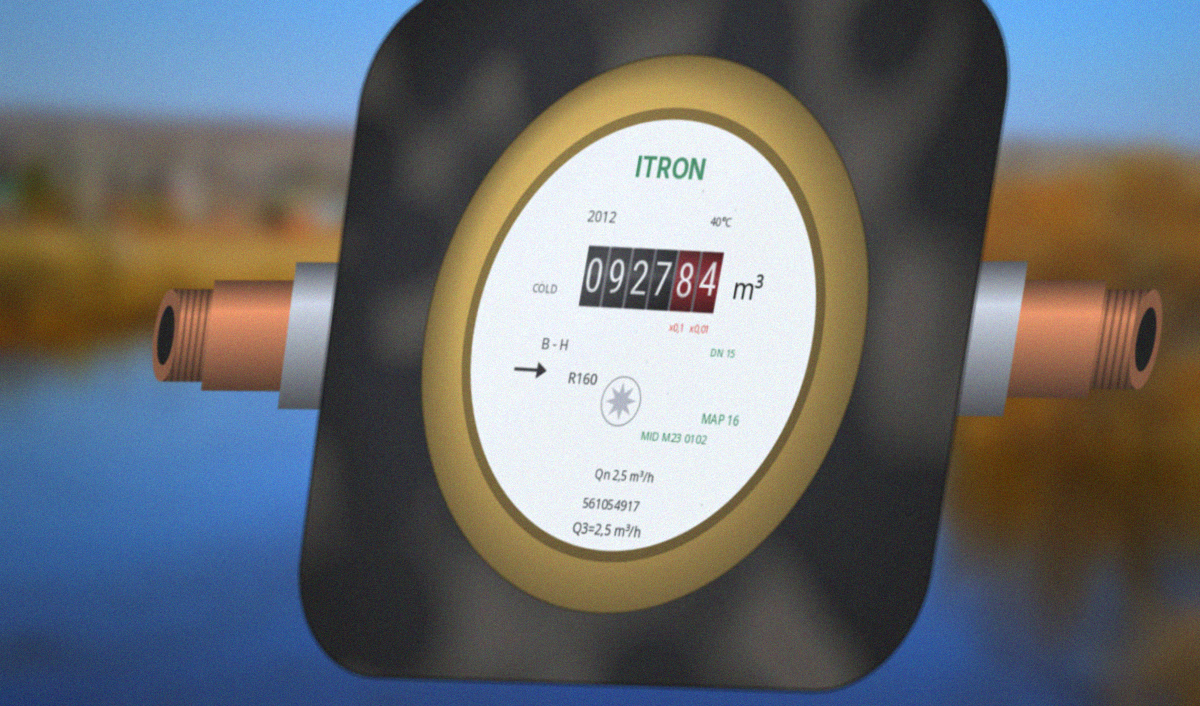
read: 927.84 m³
